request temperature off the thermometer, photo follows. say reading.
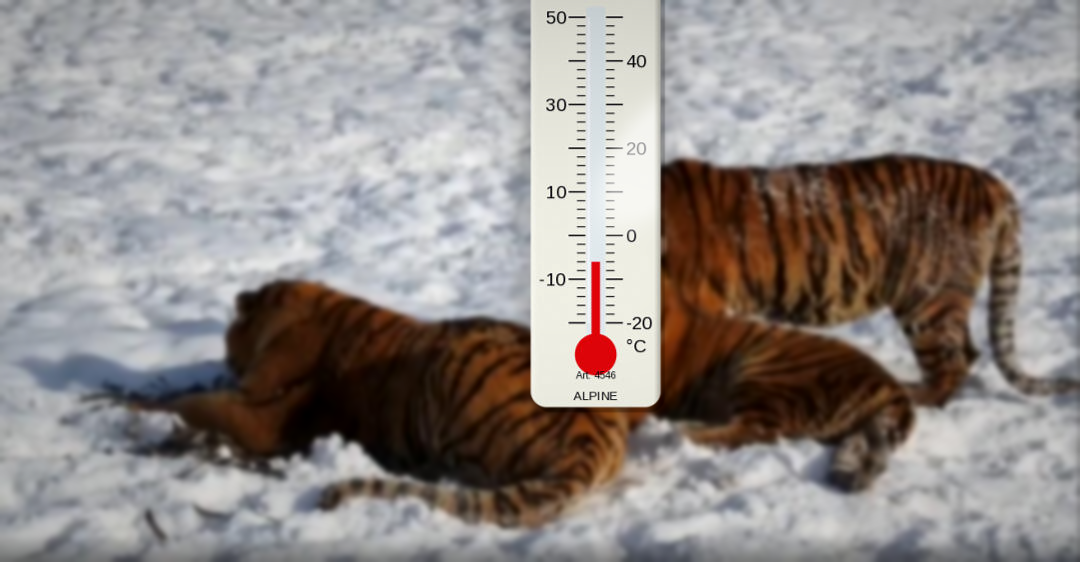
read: -6 °C
